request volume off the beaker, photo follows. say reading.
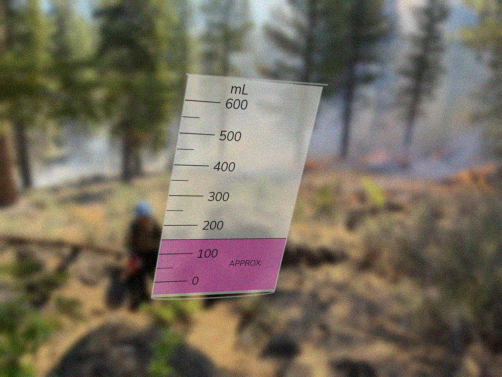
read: 150 mL
